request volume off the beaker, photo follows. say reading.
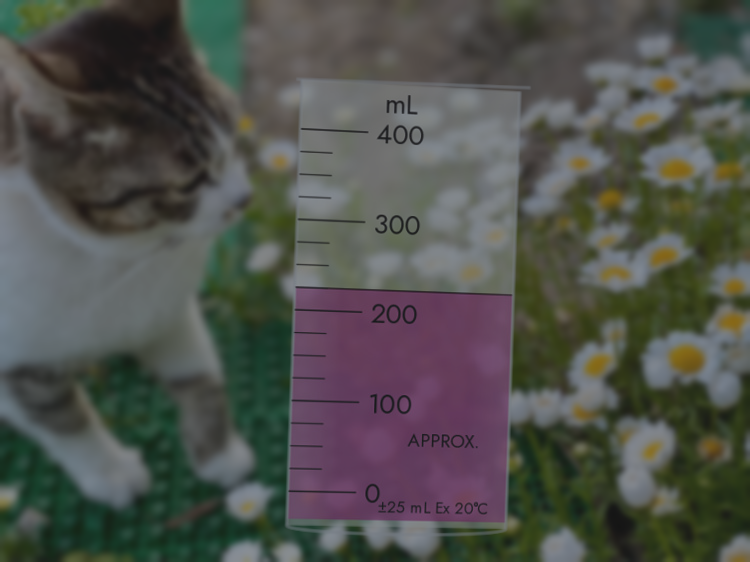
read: 225 mL
